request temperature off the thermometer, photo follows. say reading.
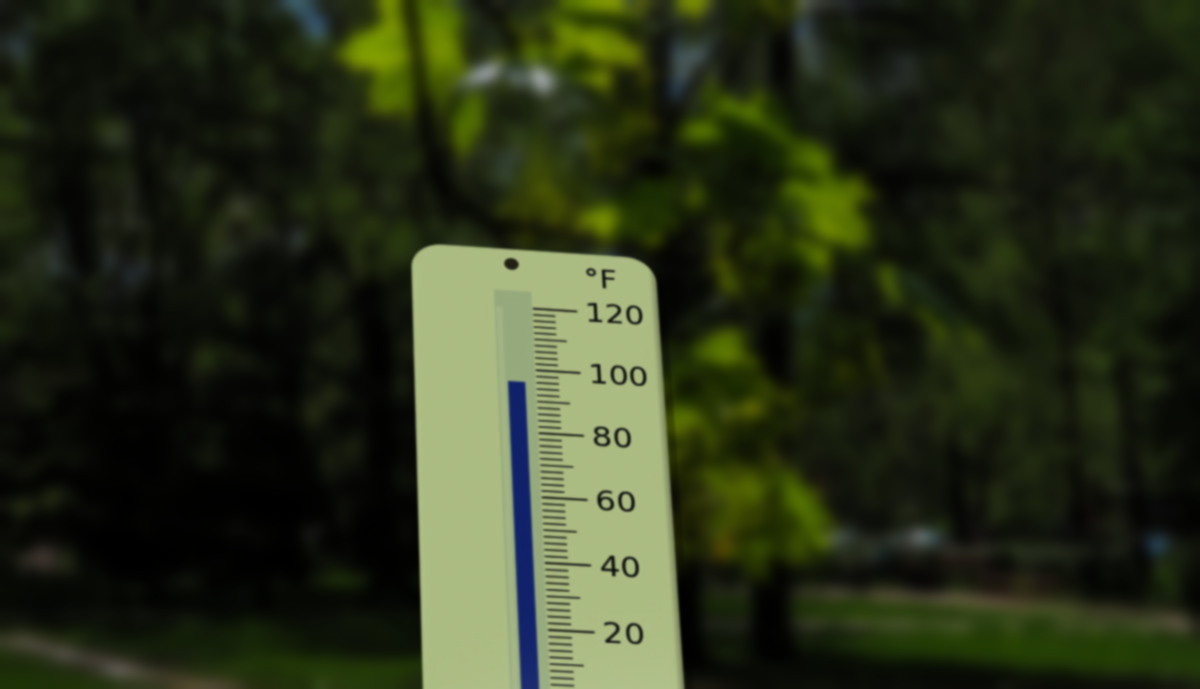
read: 96 °F
